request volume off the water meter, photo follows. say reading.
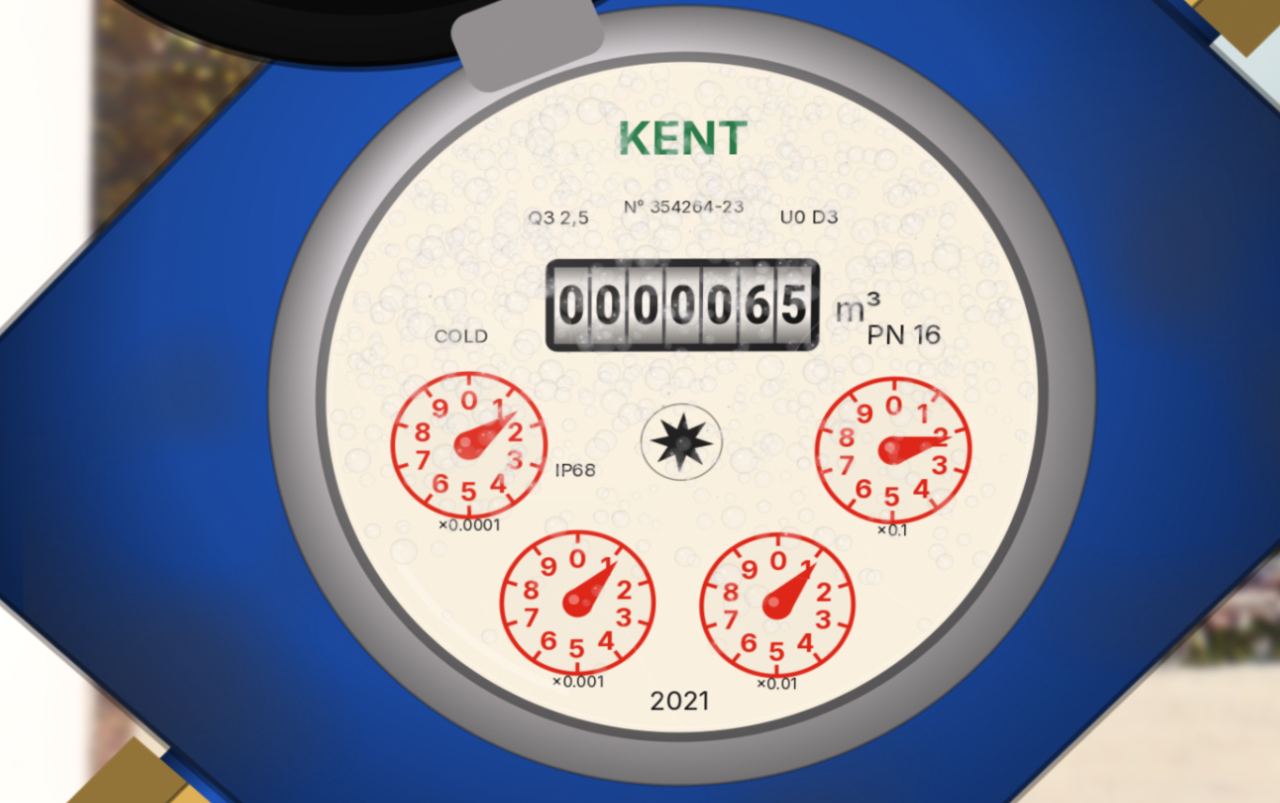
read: 65.2111 m³
